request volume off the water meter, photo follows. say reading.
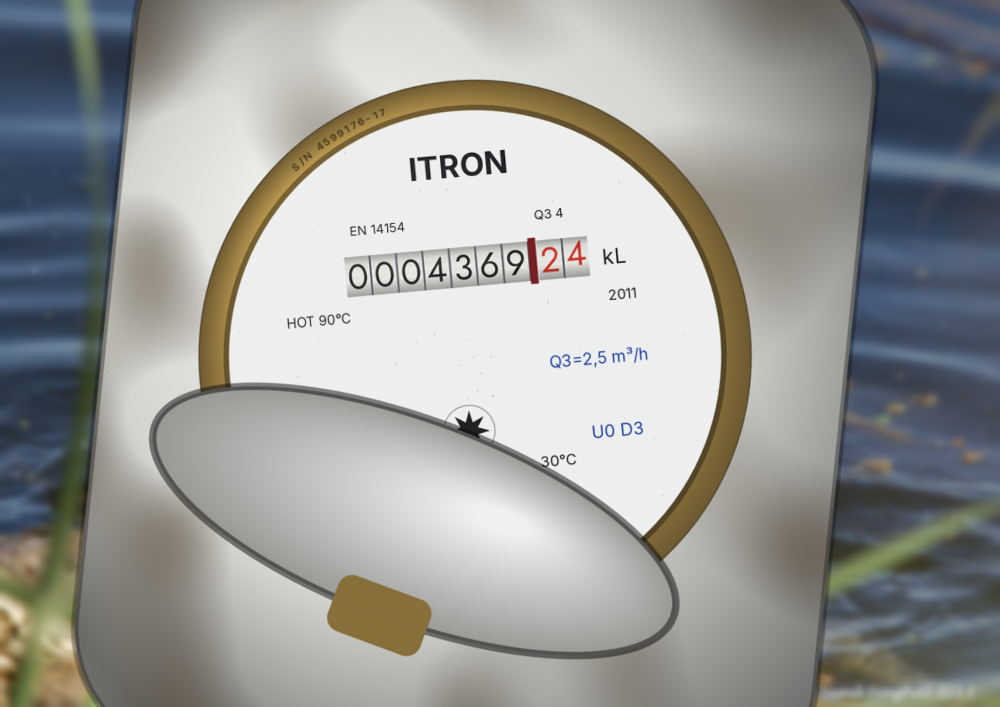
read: 4369.24 kL
